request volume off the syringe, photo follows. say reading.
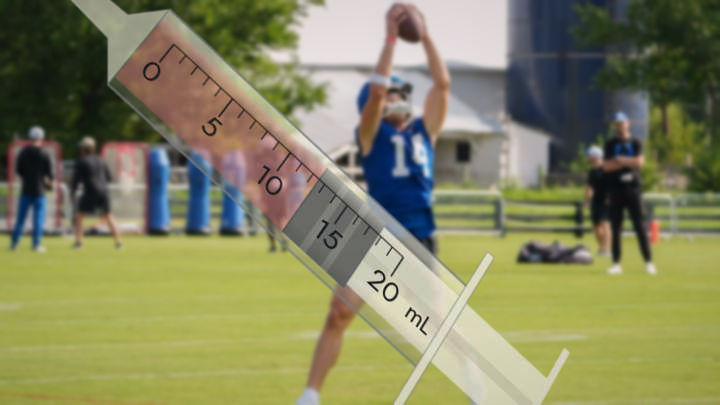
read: 12.5 mL
